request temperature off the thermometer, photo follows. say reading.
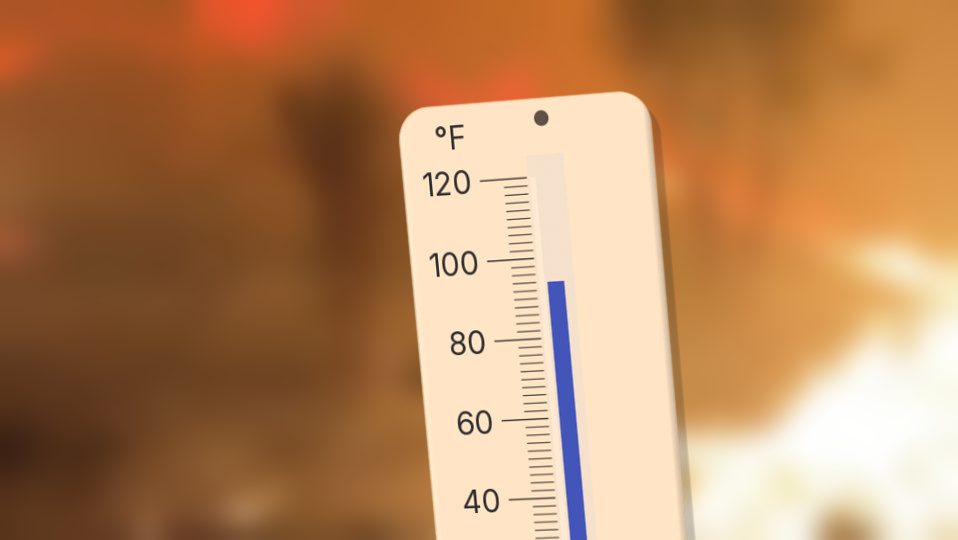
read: 94 °F
